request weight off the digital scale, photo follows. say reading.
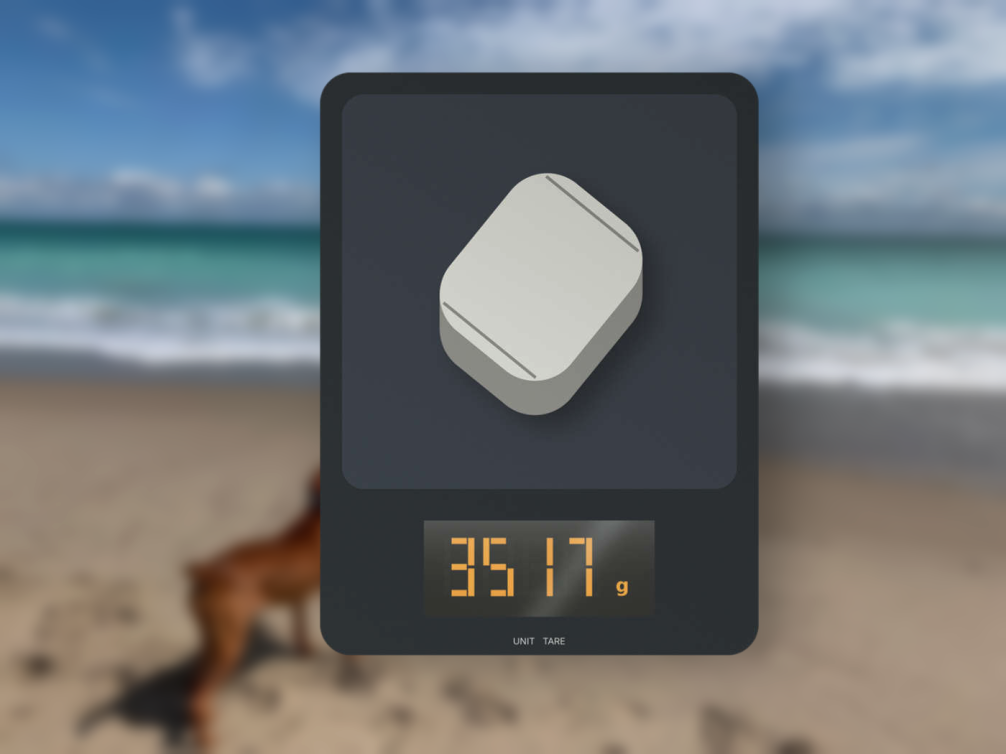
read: 3517 g
